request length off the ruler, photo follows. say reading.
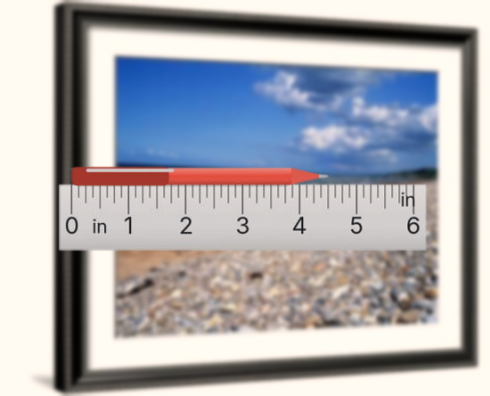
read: 4.5 in
